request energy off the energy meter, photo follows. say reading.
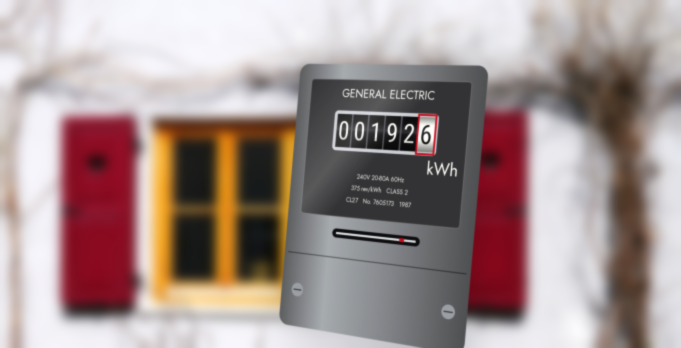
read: 192.6 kWh
